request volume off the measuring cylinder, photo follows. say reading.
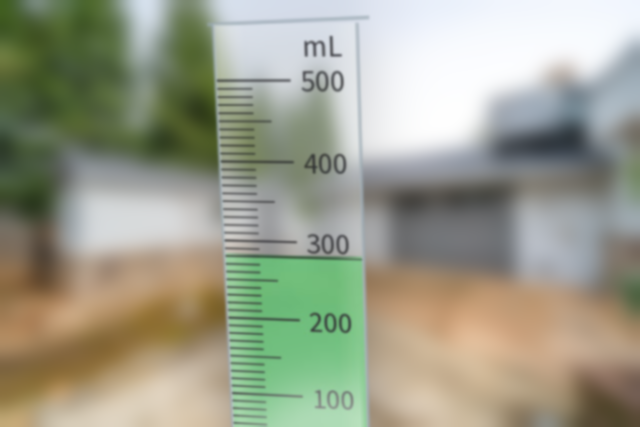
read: 280 mL
